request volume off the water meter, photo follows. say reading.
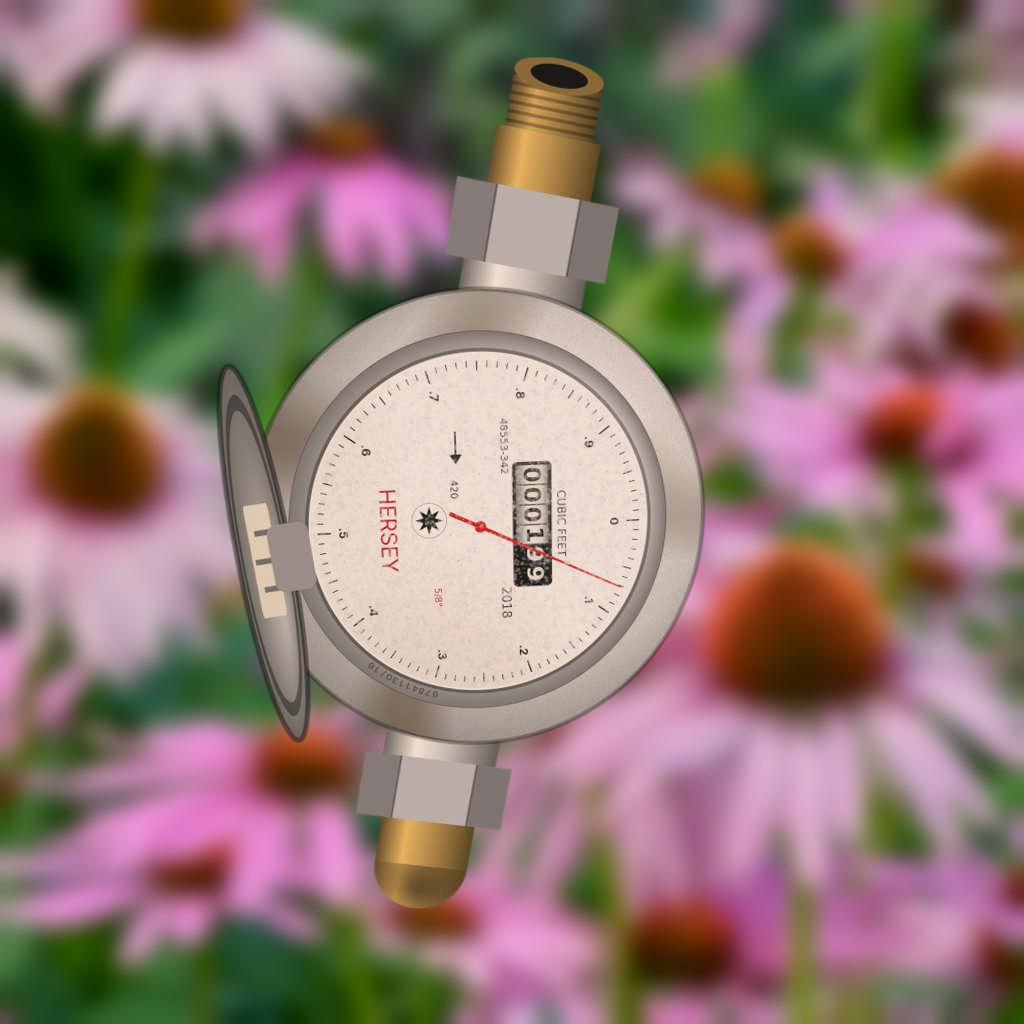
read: 199.07 ft³
